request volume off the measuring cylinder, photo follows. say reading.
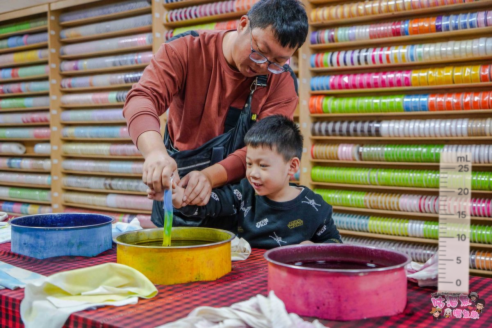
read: 10 mL
